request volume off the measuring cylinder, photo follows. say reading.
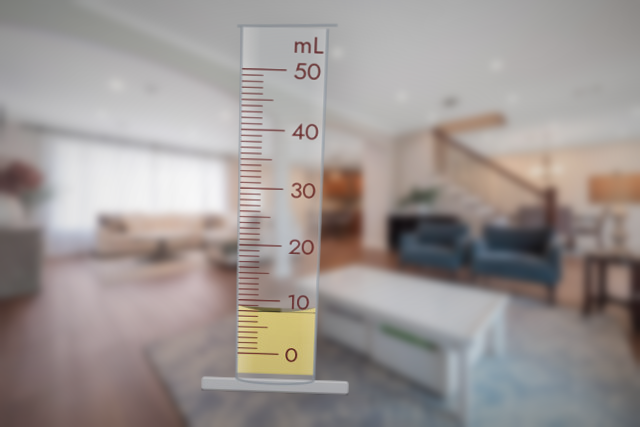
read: 8 mL
